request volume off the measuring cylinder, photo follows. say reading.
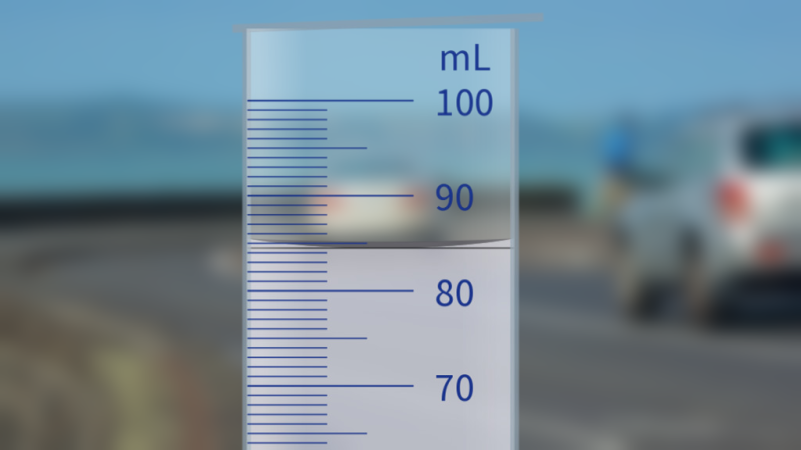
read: 84.5 mL
